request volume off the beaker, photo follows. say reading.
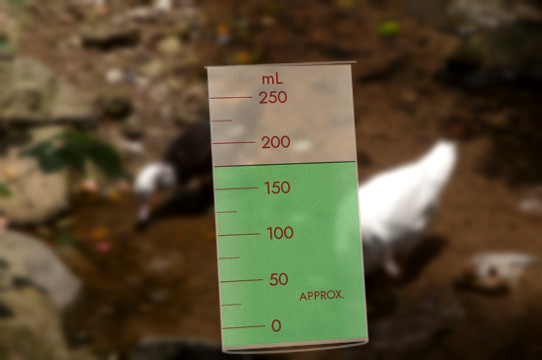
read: 175 mL
